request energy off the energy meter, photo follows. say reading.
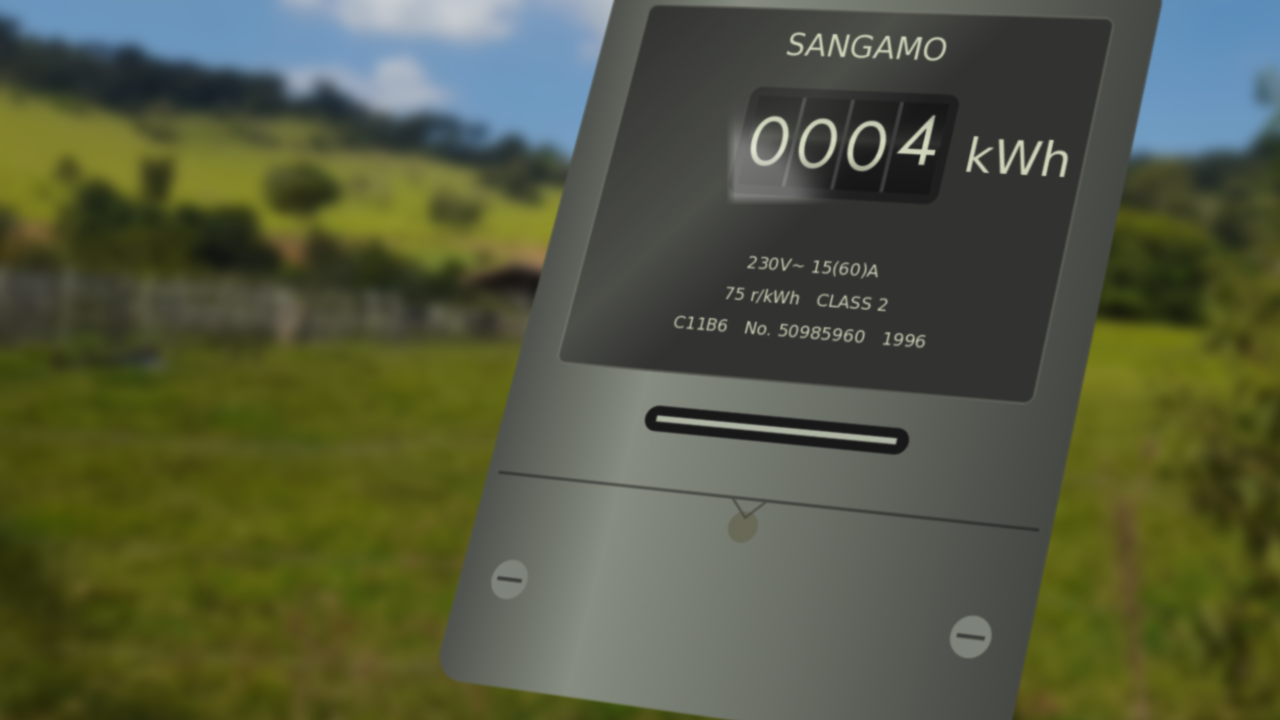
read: 4 kWh
